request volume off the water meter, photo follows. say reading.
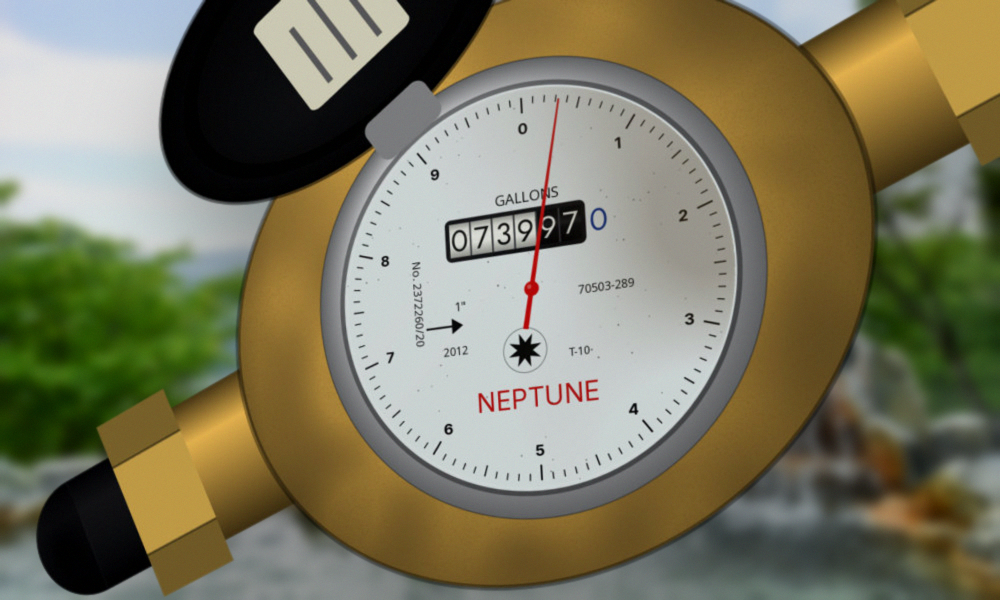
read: 739970.3 gal
